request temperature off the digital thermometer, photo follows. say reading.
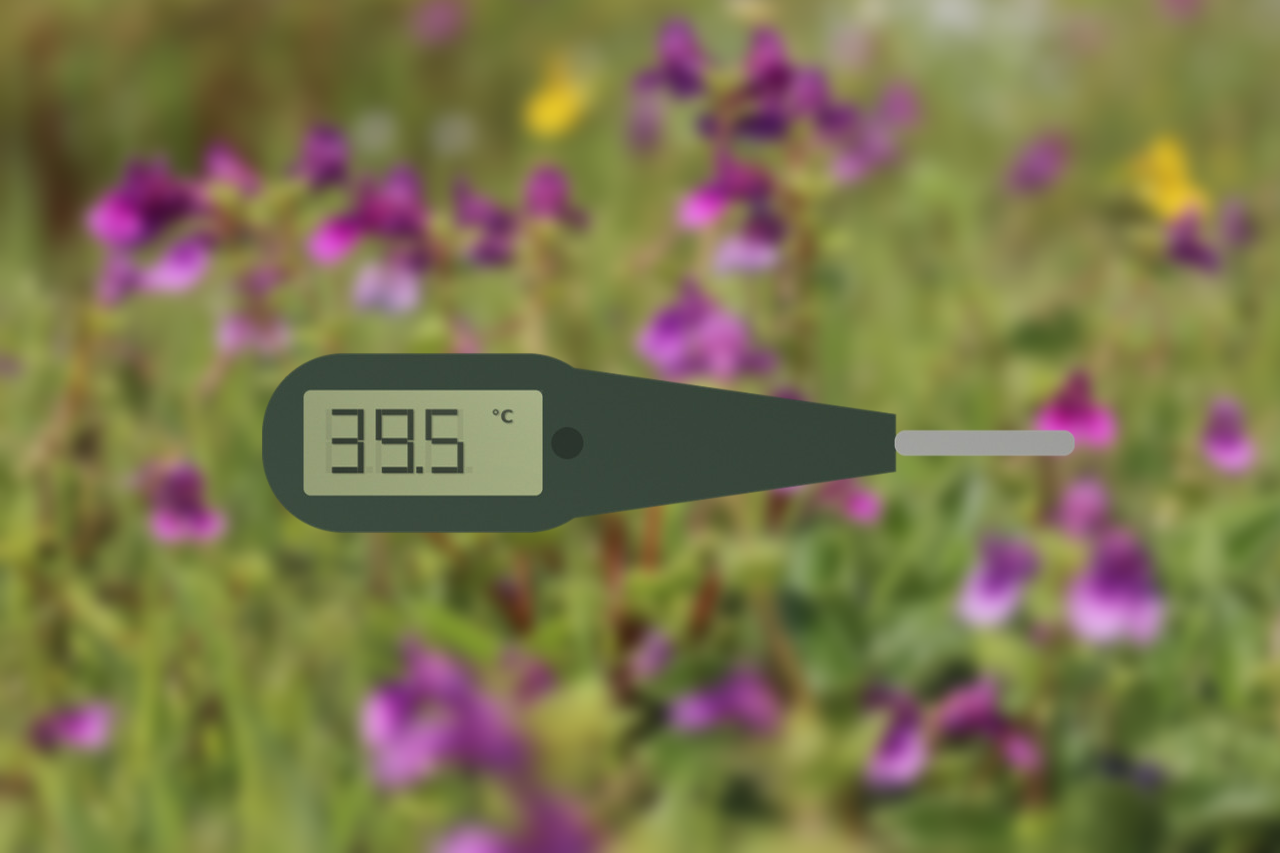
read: 39.5 °C
